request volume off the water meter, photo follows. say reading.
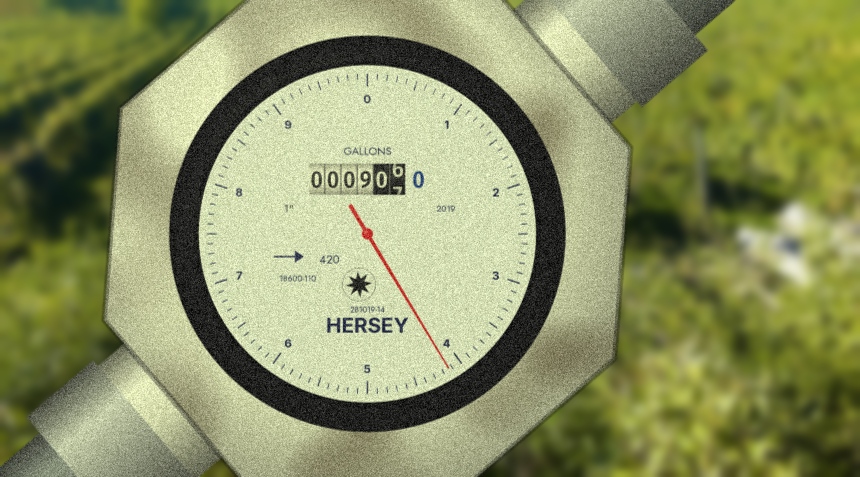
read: 9064.1 gal
